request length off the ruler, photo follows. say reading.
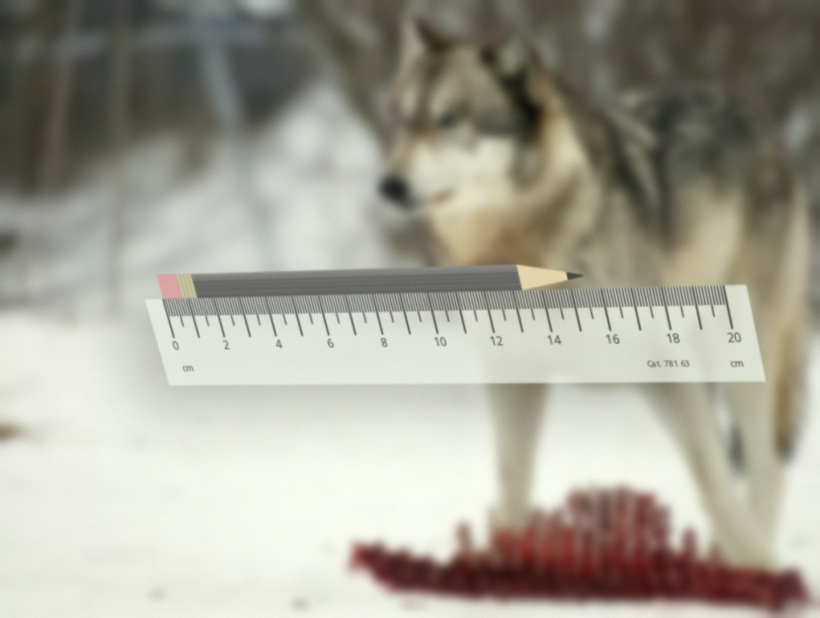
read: 15.5 cm
